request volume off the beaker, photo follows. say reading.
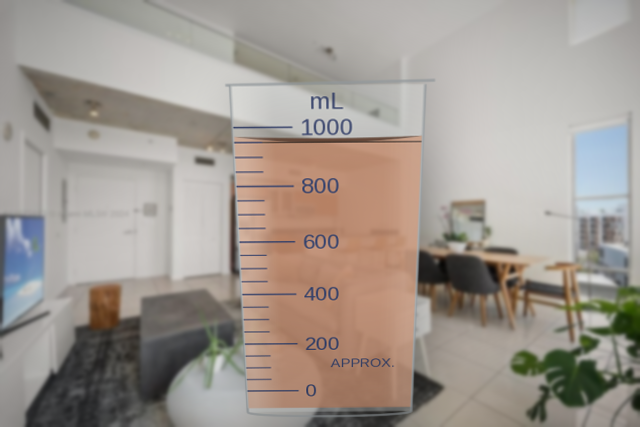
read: 950 mL
